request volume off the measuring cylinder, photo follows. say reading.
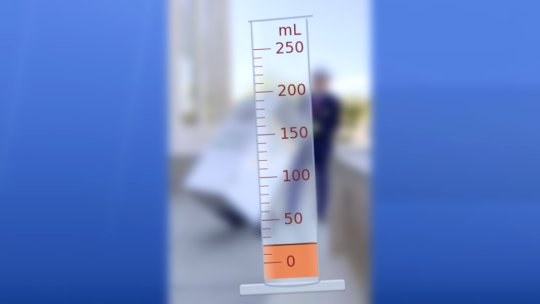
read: 20 mL
